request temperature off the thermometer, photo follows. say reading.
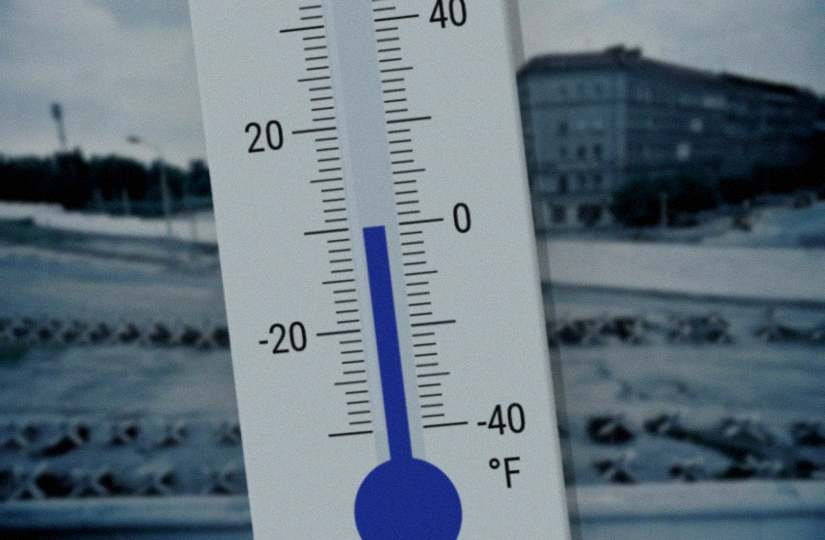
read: 0 °F
